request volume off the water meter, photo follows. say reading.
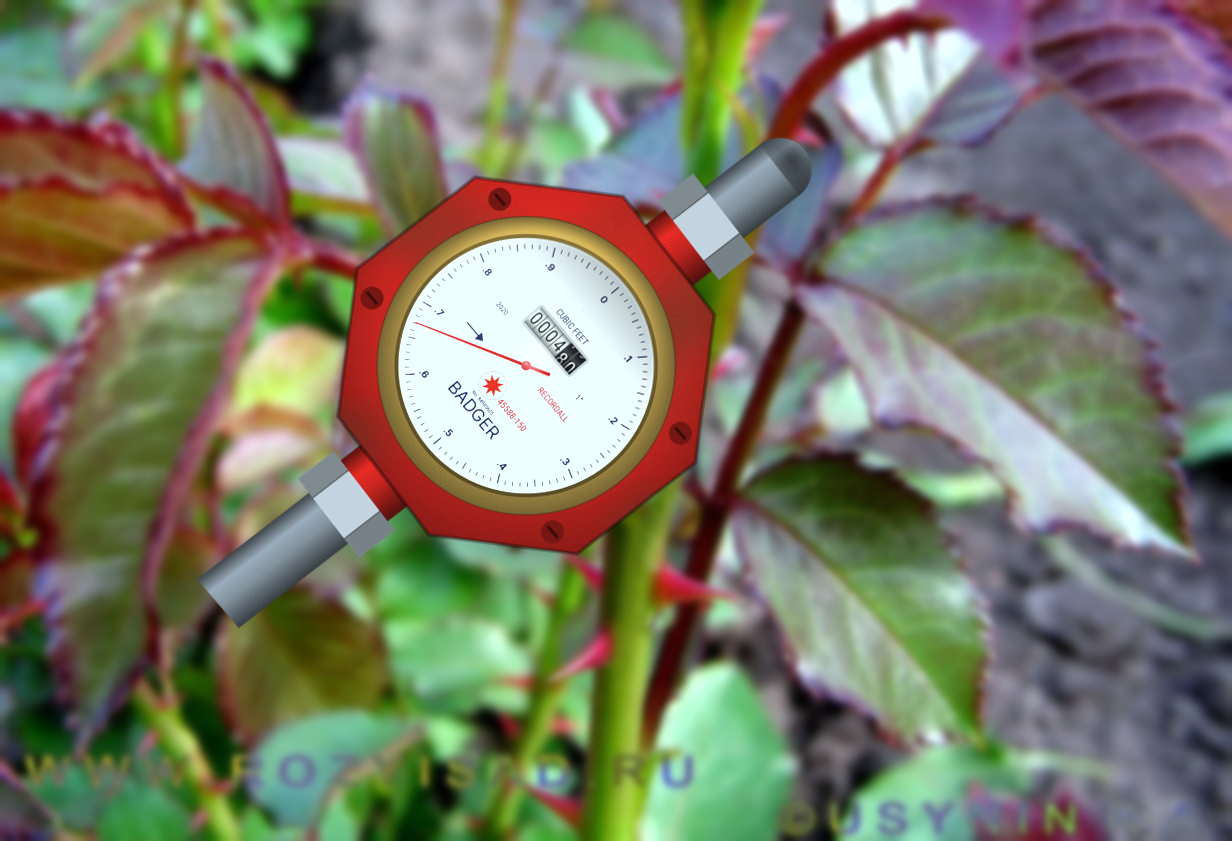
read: 479.67 ft³
